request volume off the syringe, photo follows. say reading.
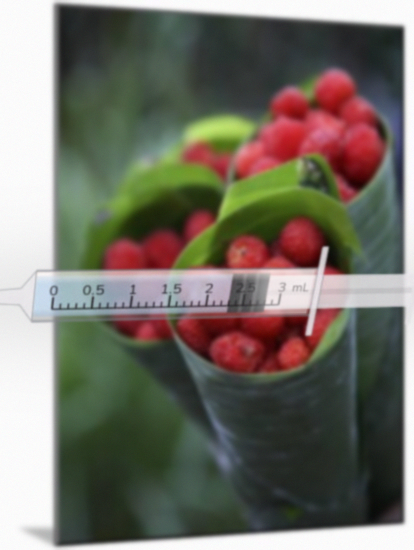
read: 2.3 mL
